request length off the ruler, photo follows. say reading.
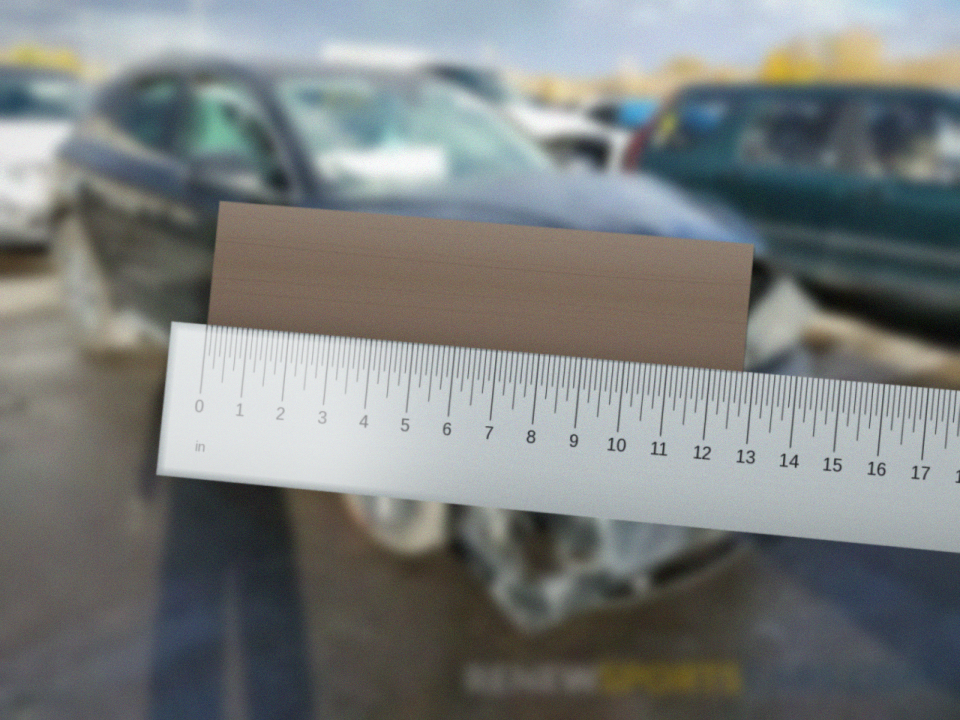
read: 12.75 in
